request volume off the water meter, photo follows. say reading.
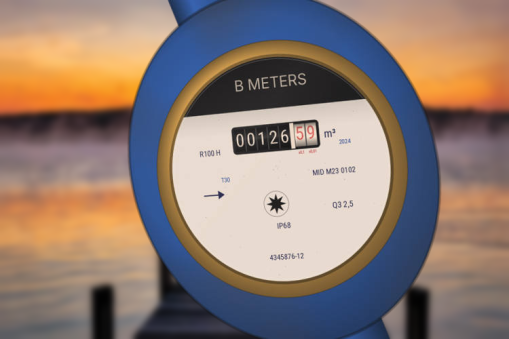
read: 126.59 m³
